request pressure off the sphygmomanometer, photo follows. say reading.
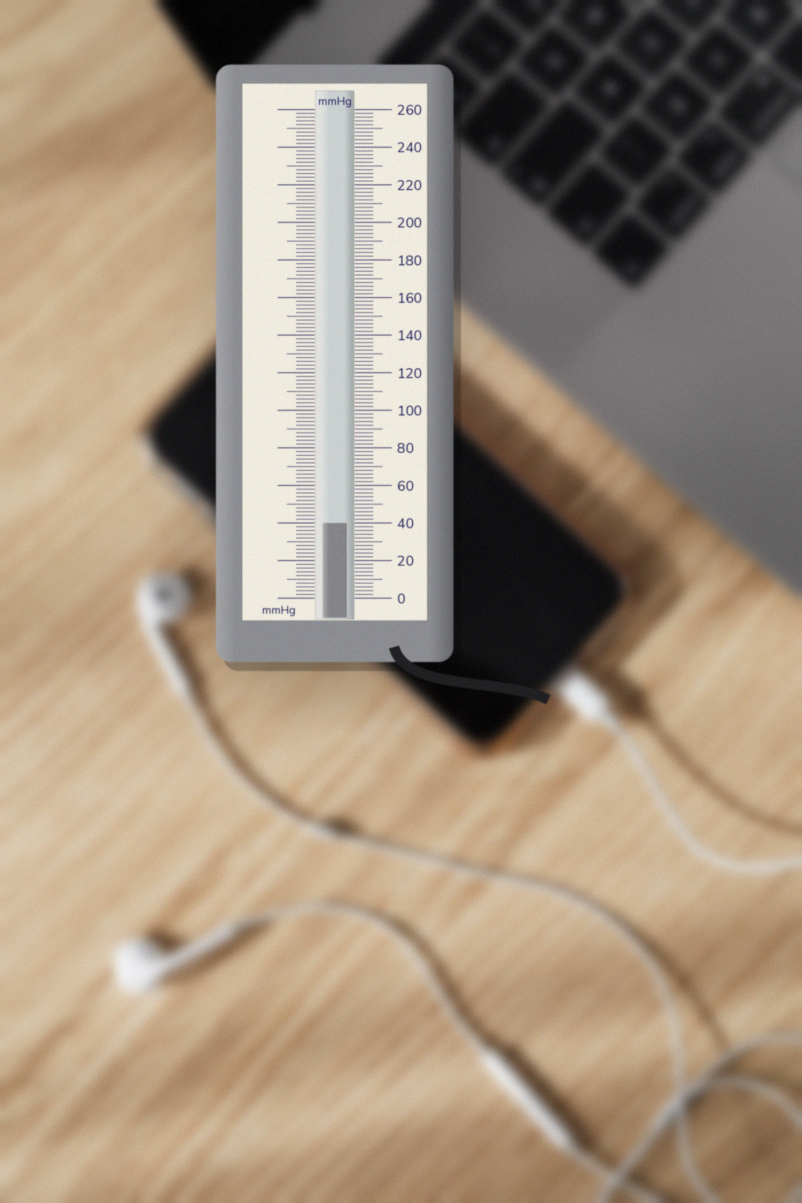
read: 40 mmHg
